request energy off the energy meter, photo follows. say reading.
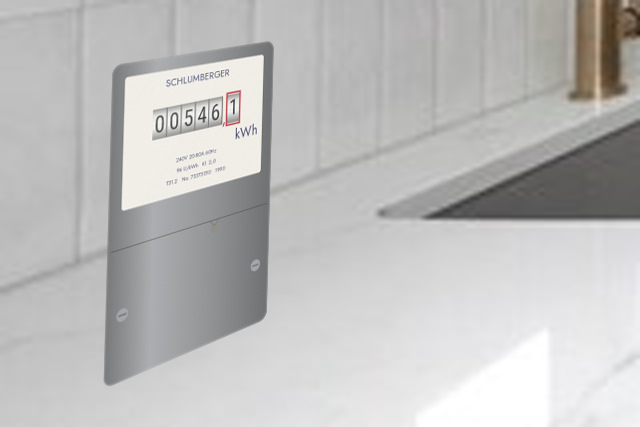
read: 546.1 kWh
